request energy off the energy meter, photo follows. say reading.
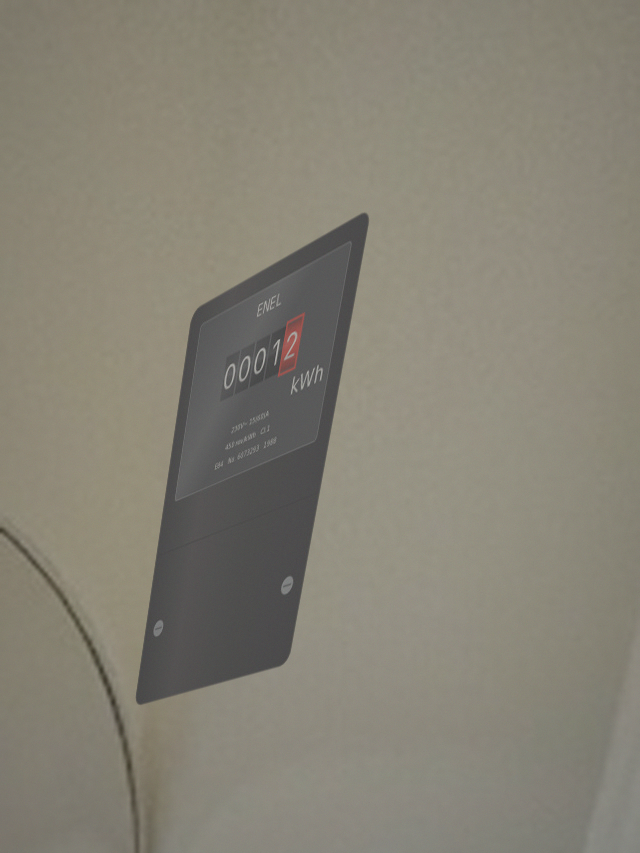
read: 1.2 kWh
